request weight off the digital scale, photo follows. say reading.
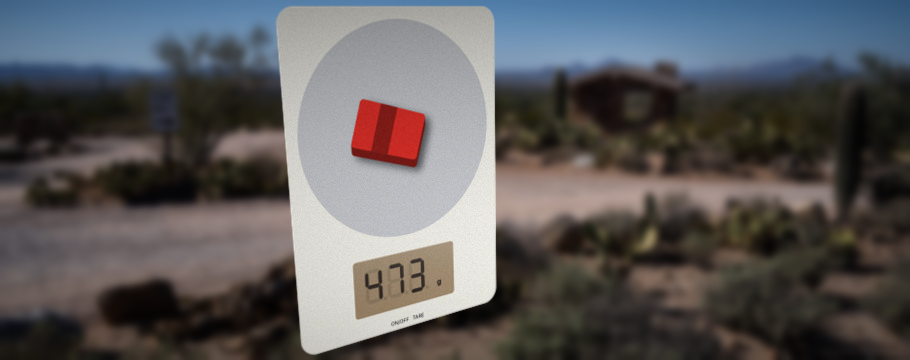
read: 473 g
